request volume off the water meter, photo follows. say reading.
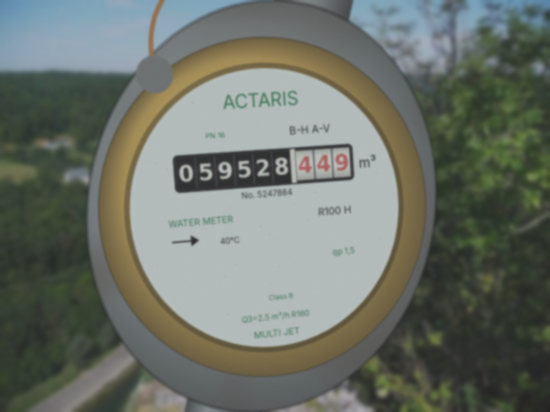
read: 59528.449 m³
